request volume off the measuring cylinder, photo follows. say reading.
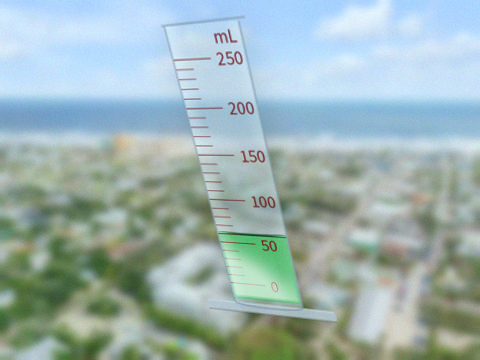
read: 60 mL
